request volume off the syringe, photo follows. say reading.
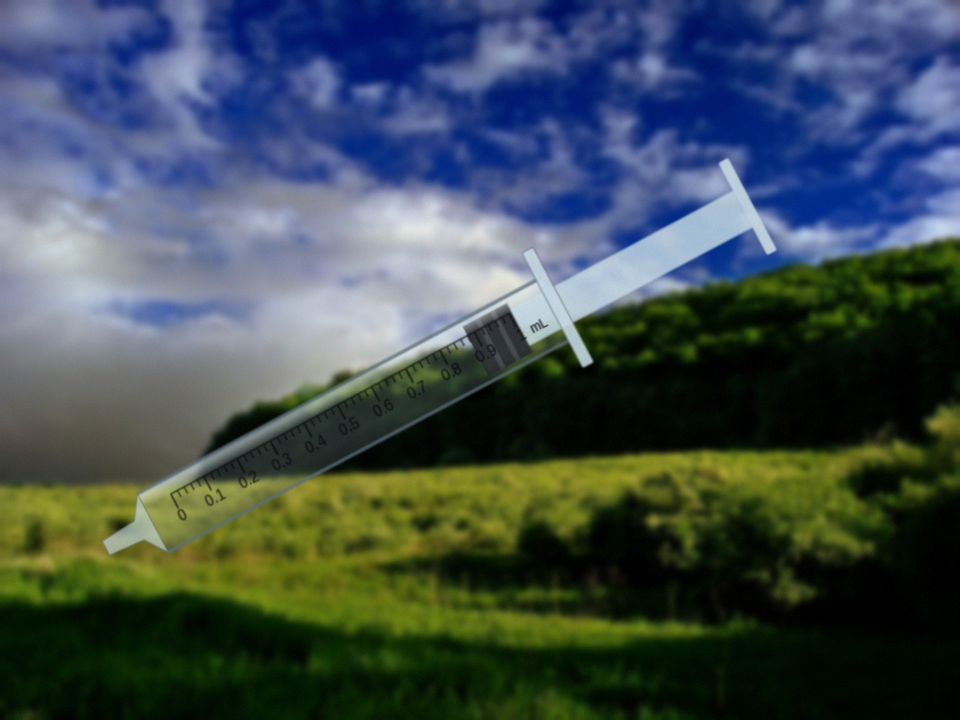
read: 0.88 mL
